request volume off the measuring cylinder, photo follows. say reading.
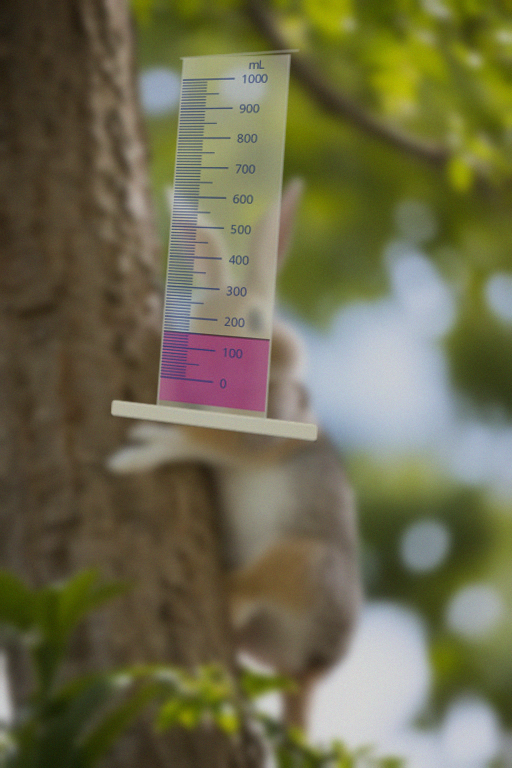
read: 150 mL
